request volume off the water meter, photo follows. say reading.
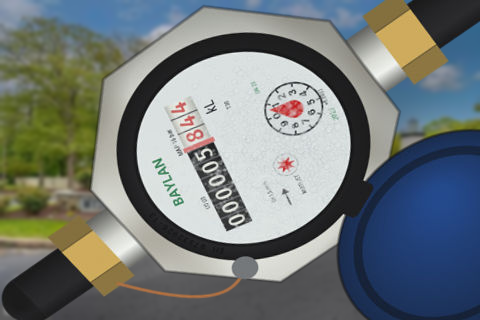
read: 5.8440 kL
